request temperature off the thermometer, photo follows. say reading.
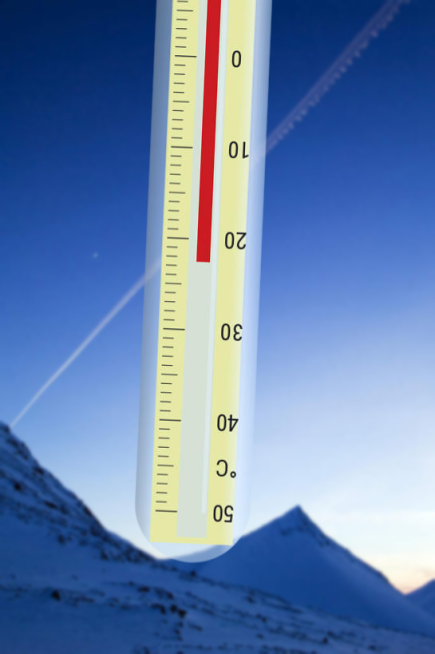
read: 22.5 °C
